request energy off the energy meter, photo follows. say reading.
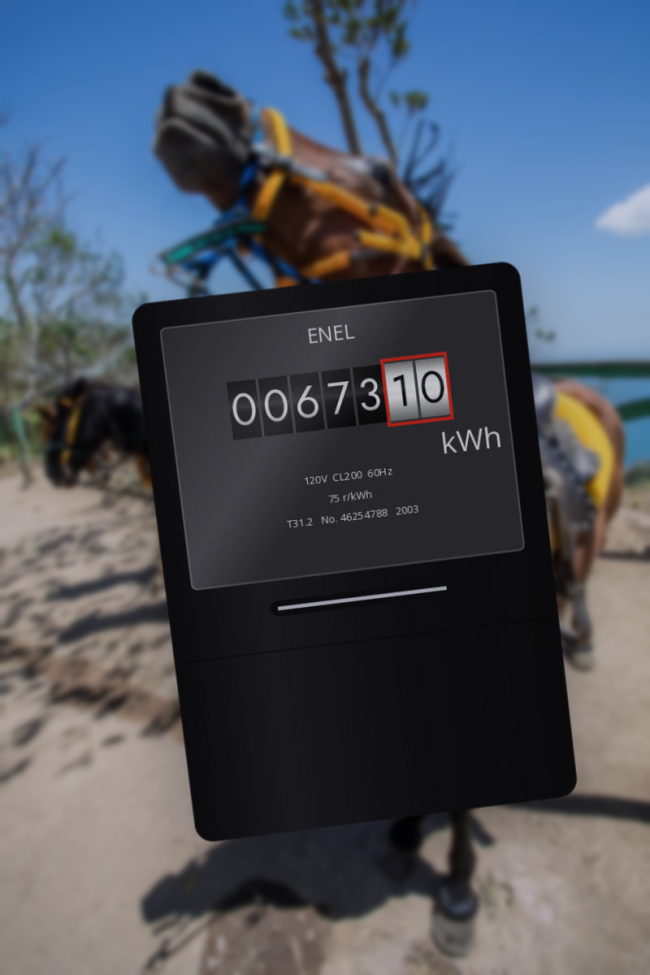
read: 673.10 kWh
